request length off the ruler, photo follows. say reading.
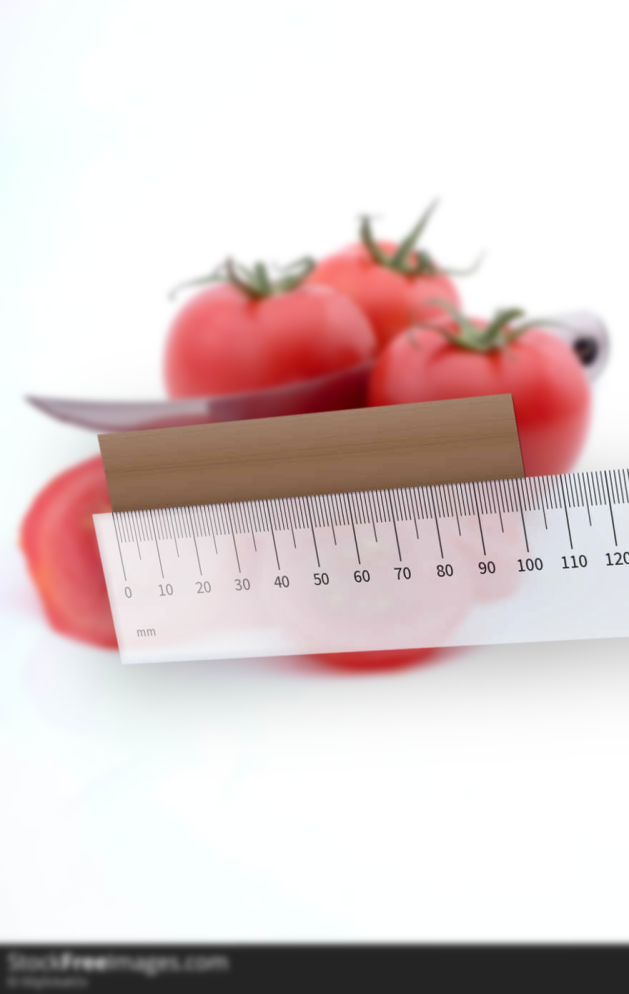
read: 102 mm
